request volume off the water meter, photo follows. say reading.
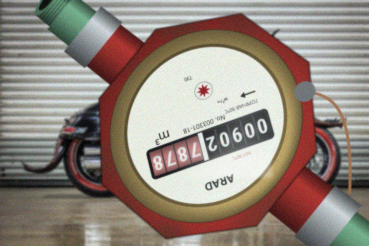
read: 902.7878 m³
